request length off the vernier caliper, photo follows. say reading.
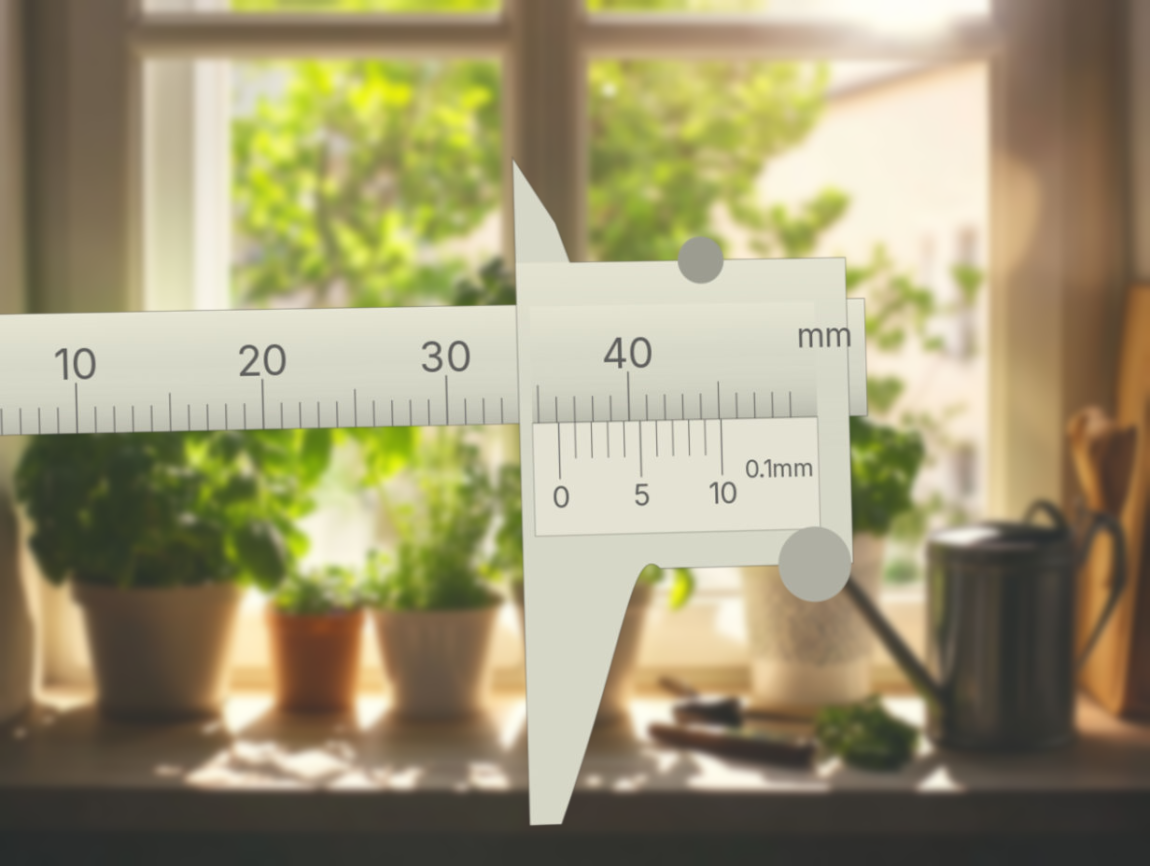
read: 36.1 mm
